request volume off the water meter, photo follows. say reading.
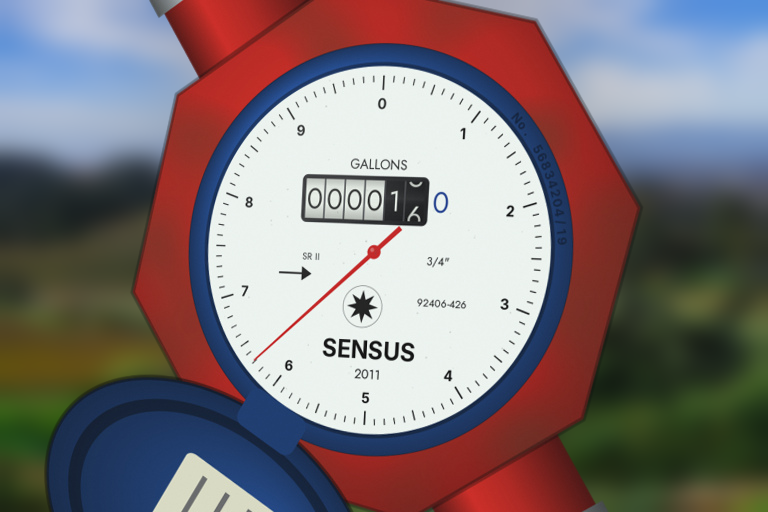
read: 156.3 gal
